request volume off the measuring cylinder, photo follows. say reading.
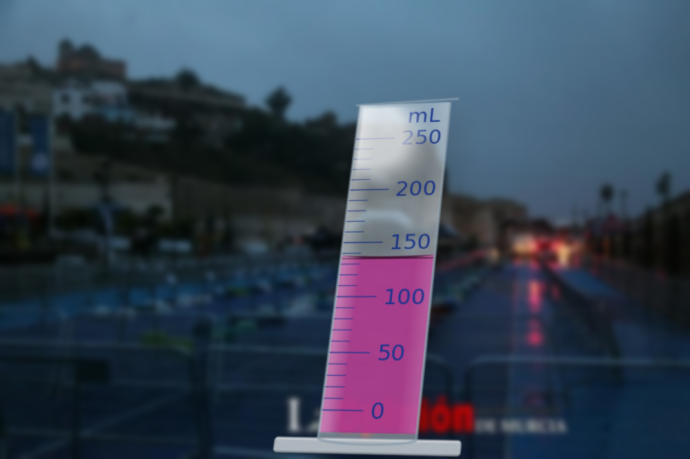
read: 135 mL
